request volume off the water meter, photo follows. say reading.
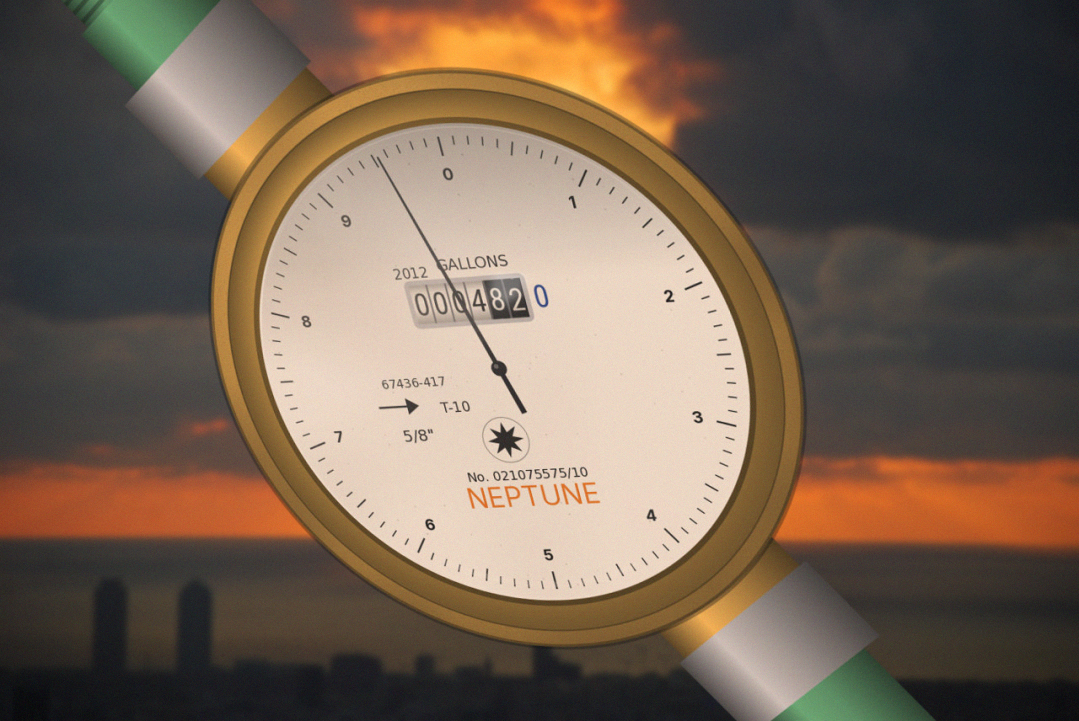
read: 4819.5 gal
